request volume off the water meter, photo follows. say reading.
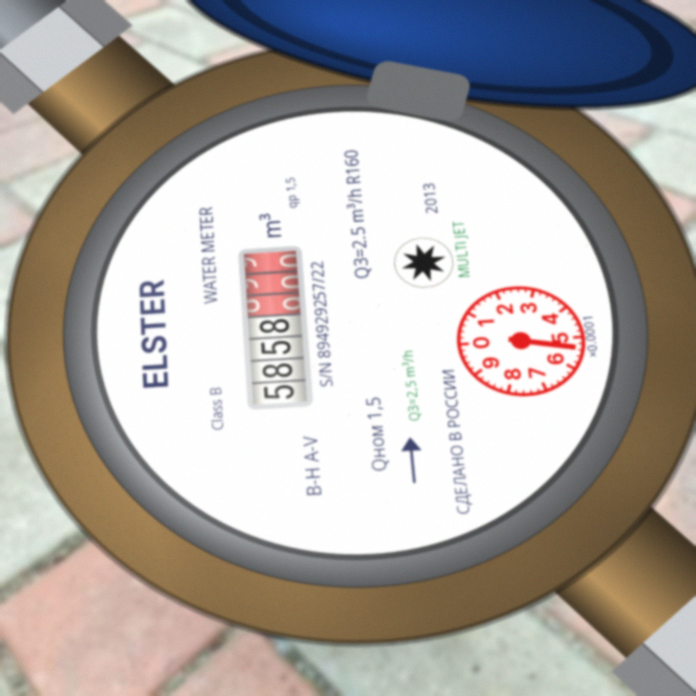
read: 5858.8995 m³
